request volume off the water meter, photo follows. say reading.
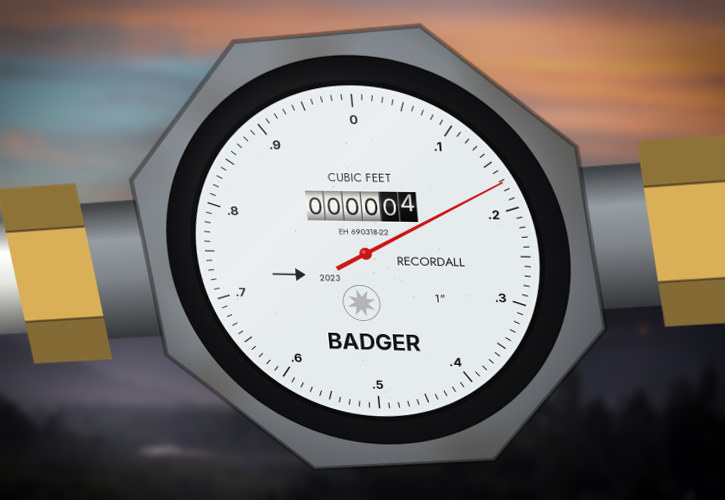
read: 4.17 ft³
